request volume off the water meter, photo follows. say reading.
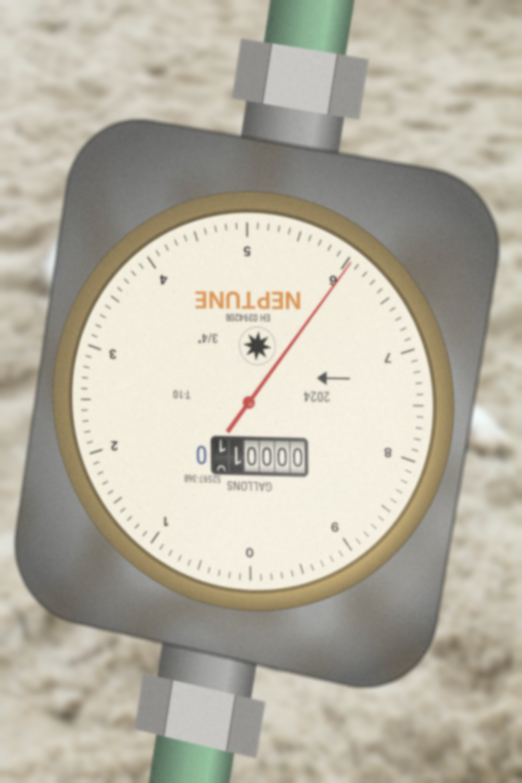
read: 106.0 gal
